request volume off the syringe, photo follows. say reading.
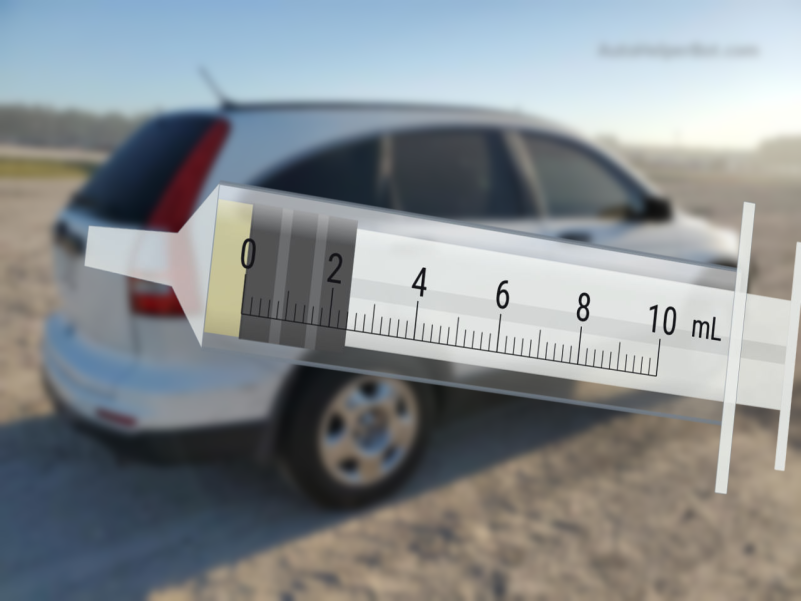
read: 0 mL
